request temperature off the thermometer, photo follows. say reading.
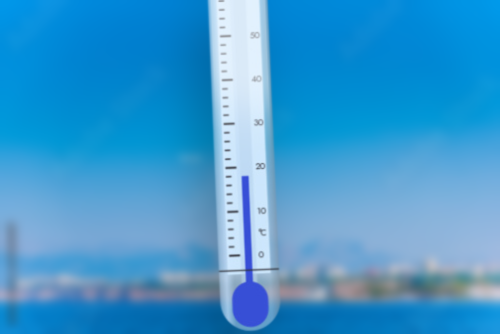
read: 18 °C
